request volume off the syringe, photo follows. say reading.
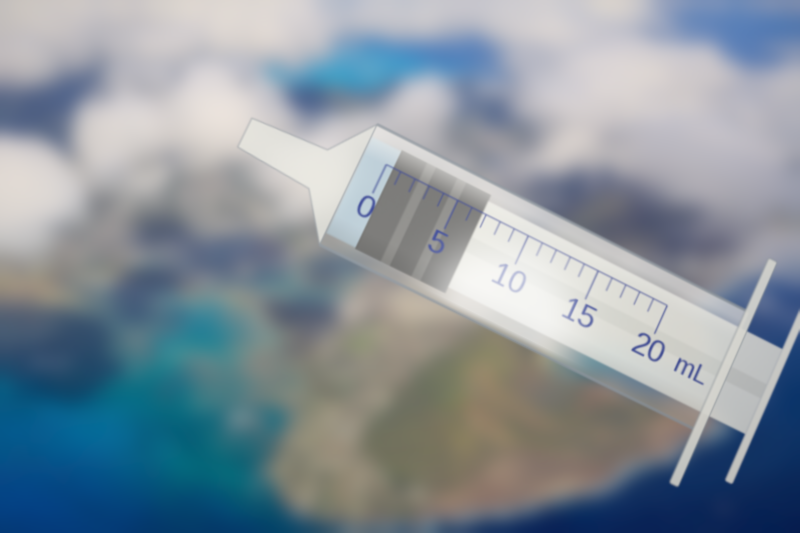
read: 0.5 mL
